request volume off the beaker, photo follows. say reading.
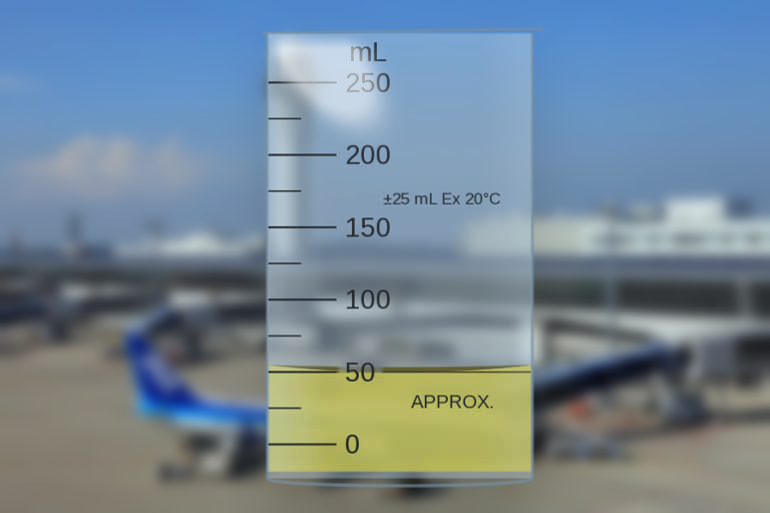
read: 50 mL
